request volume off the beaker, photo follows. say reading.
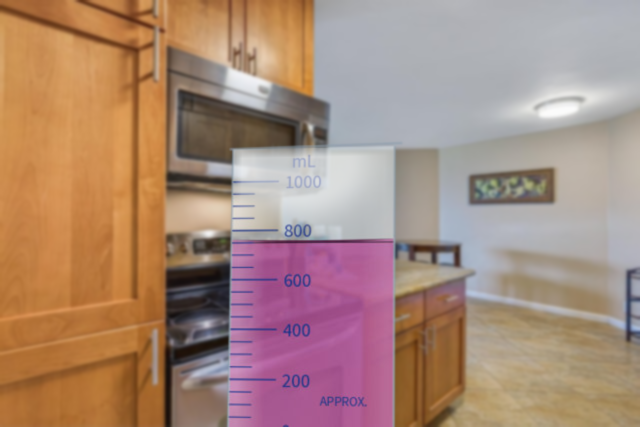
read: 750 mL
